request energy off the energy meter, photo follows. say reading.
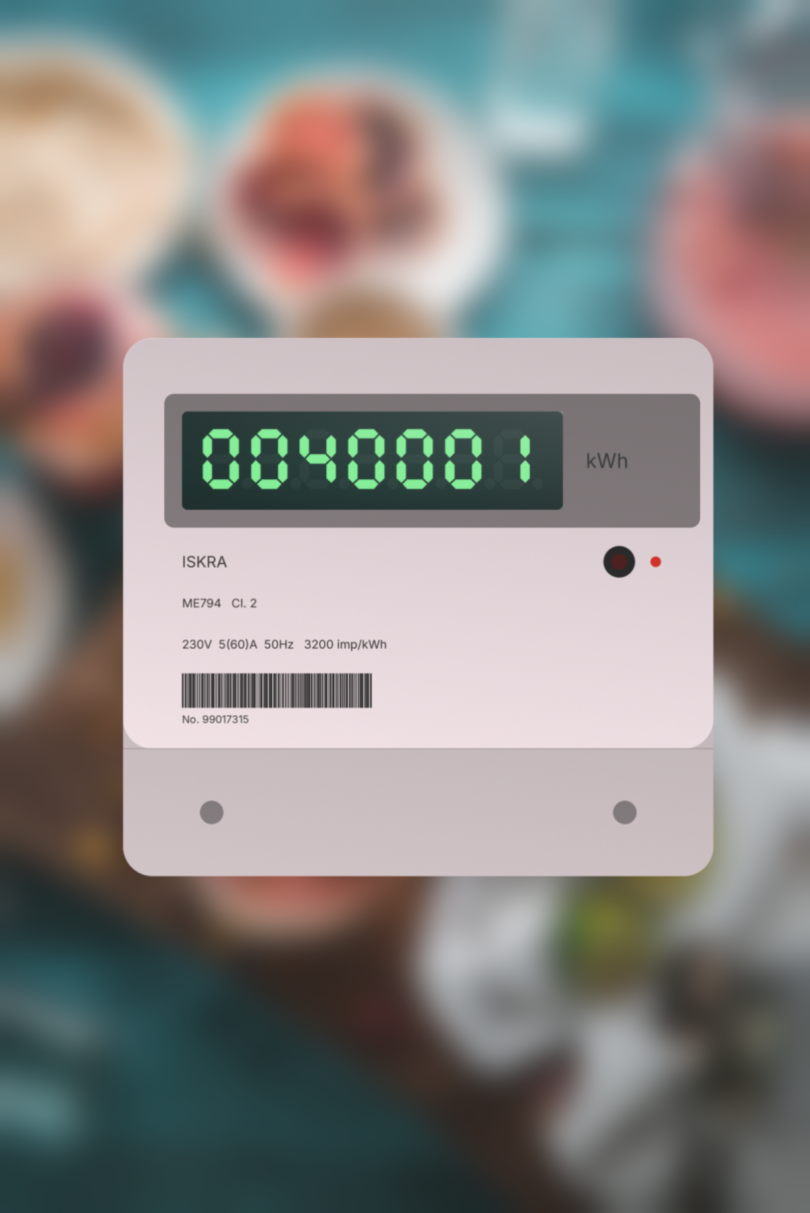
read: 40001 kWh
